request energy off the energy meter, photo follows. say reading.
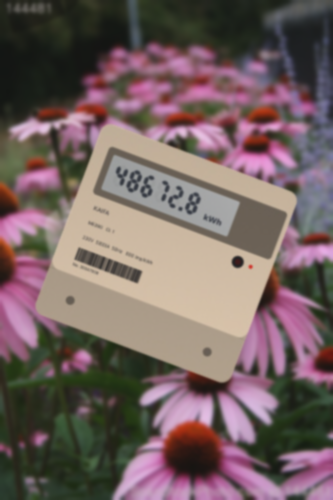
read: 48672.8 kWh
